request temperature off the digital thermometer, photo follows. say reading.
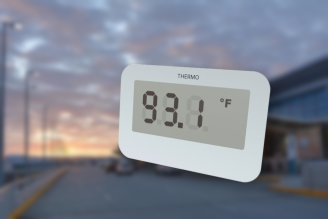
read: 93.1 °F
